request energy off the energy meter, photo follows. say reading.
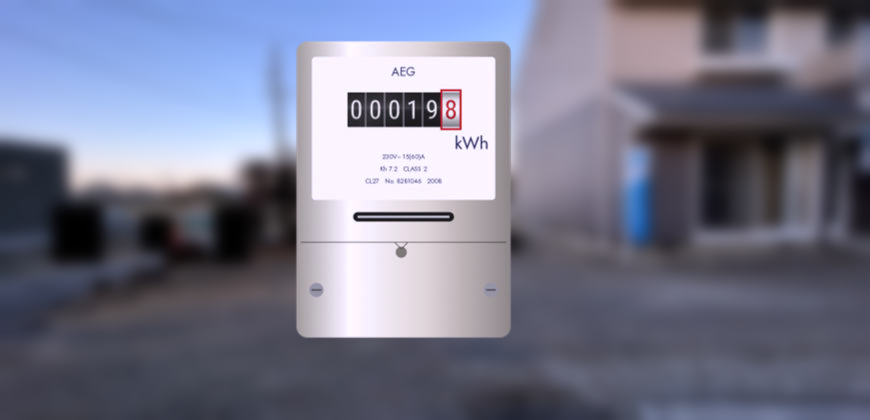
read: 19.8 kWh
